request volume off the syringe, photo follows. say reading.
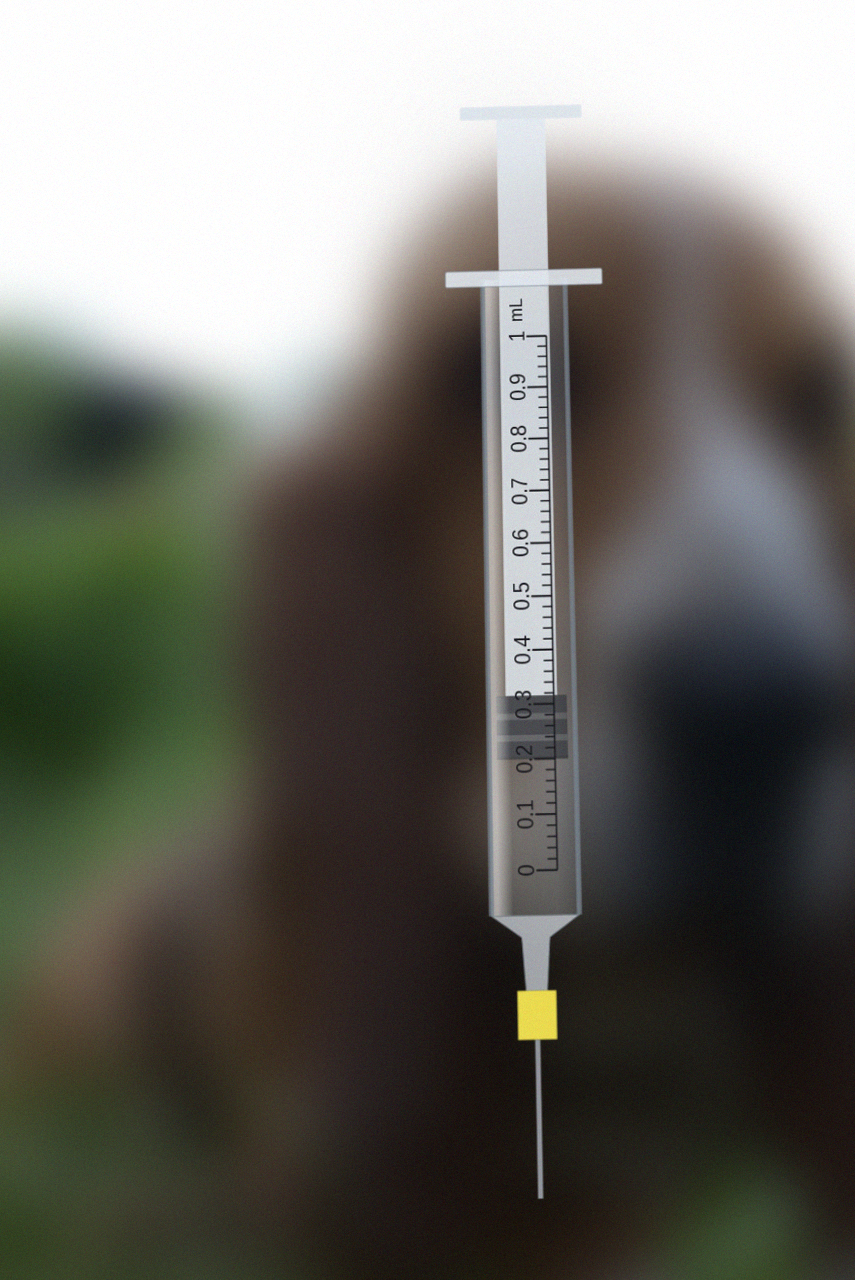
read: 0.2 mL
